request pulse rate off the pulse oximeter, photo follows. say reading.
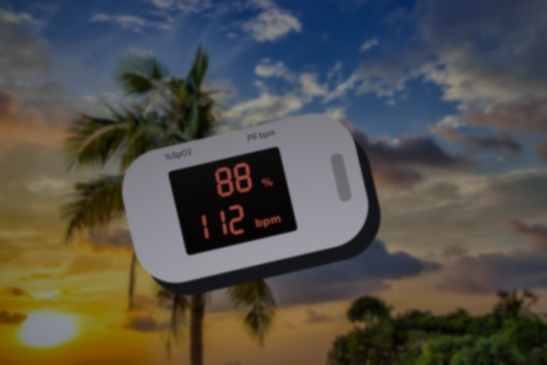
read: 112 bpm
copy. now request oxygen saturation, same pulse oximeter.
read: 88 %
